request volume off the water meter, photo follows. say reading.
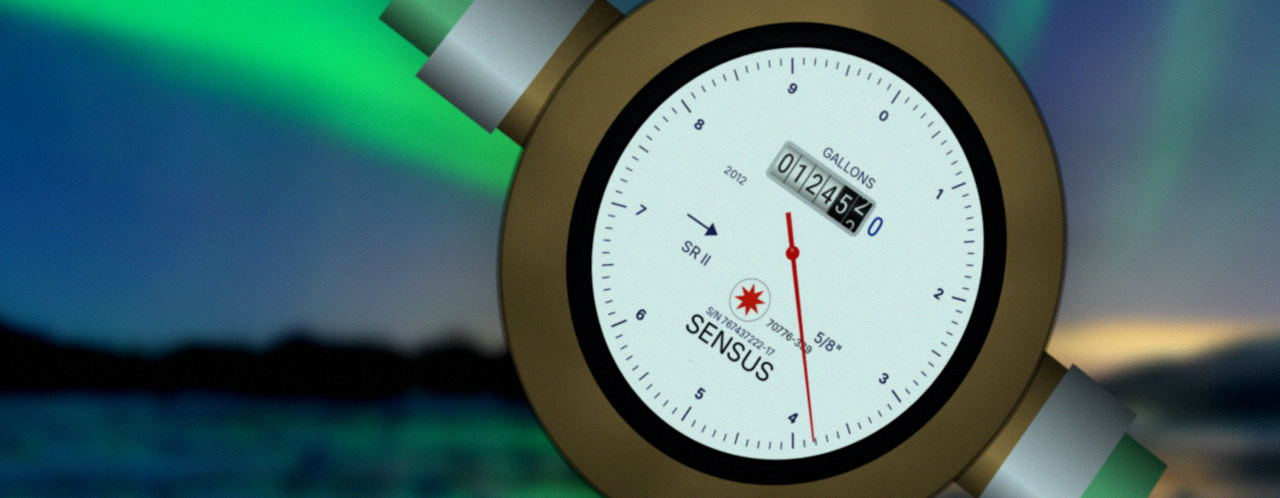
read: 124523.8 gal
